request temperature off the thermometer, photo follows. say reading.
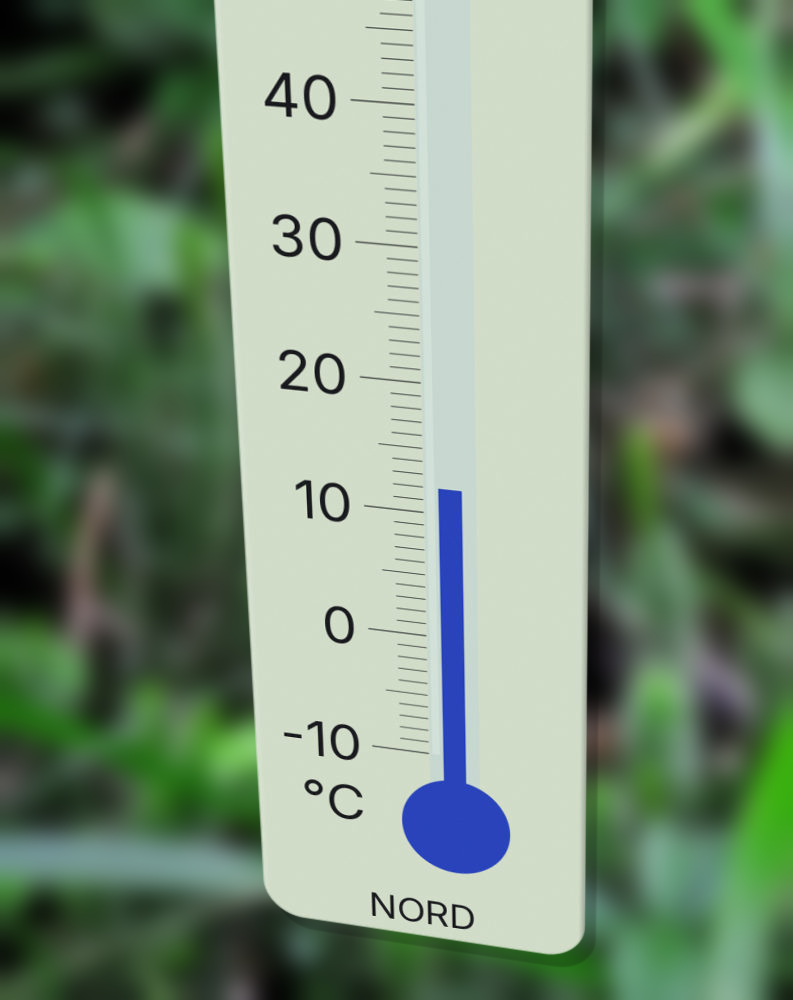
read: 12 °C
